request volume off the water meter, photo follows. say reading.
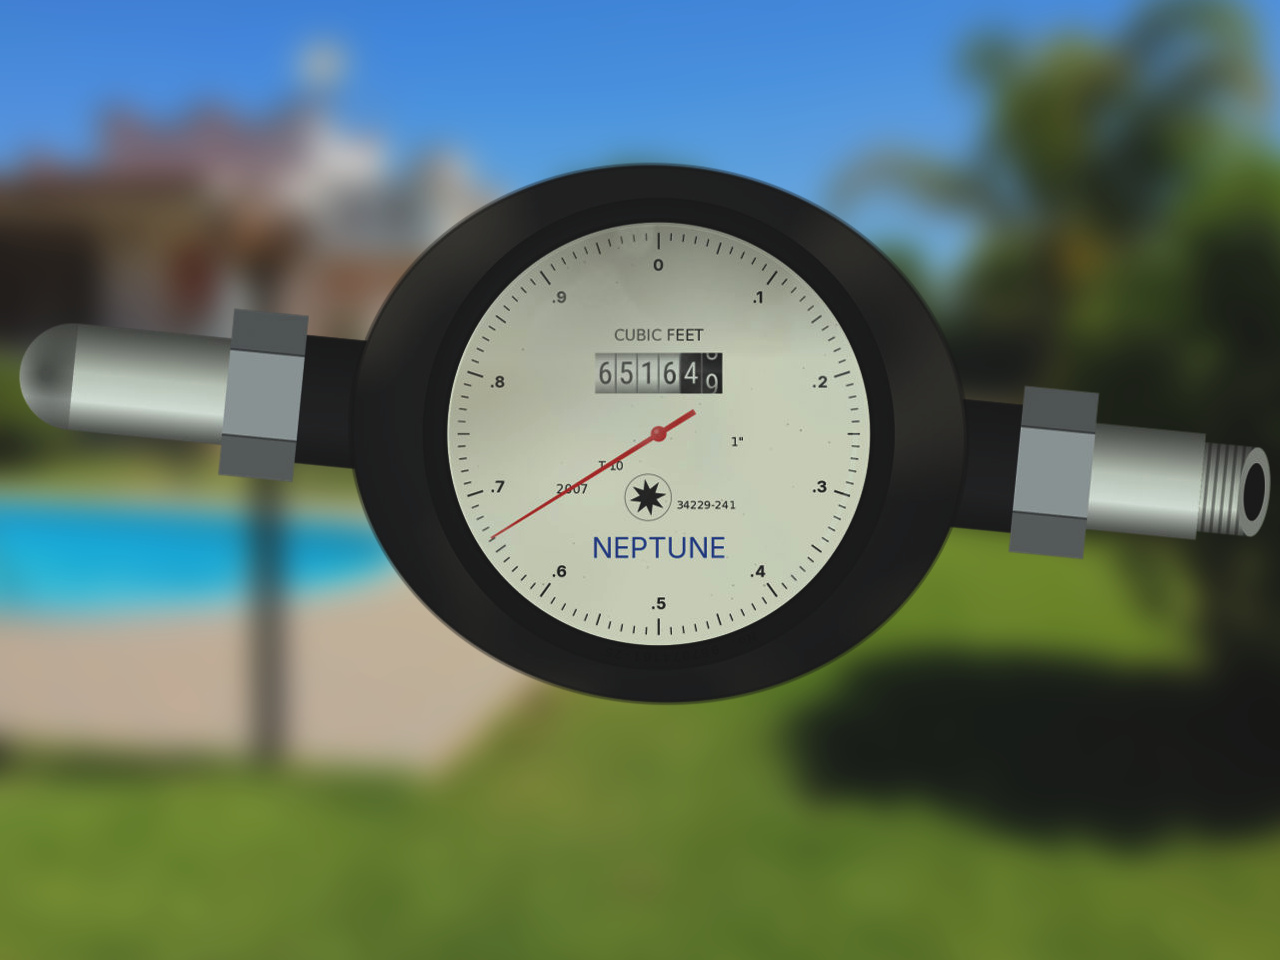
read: 651648.66 ft³
